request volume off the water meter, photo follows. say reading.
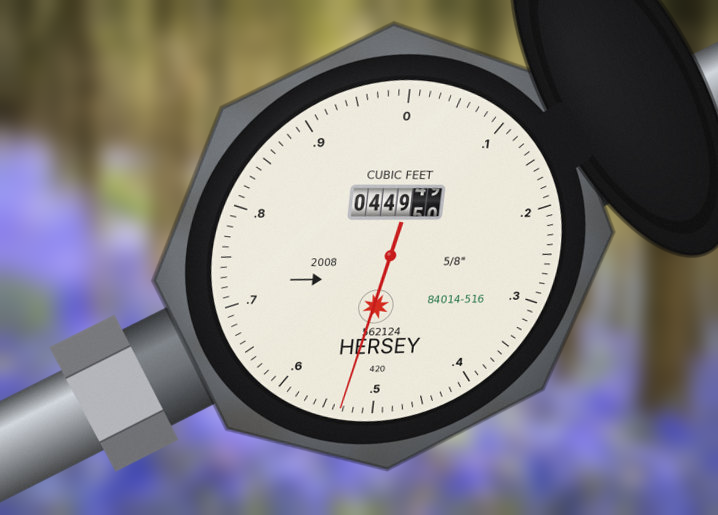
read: 44949.53 ft³
